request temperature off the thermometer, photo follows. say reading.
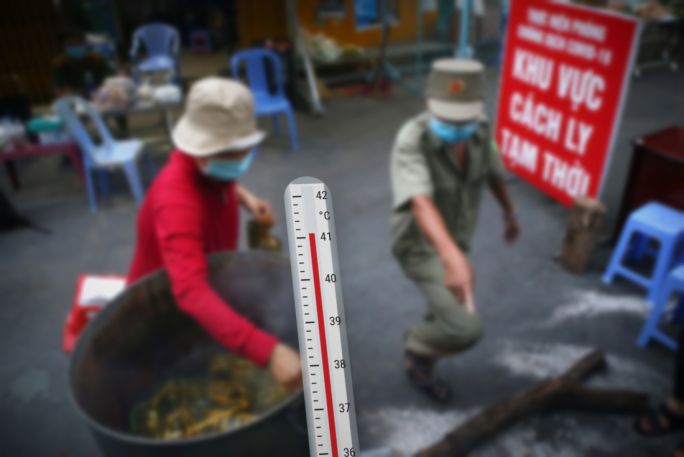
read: 41.1 °C
